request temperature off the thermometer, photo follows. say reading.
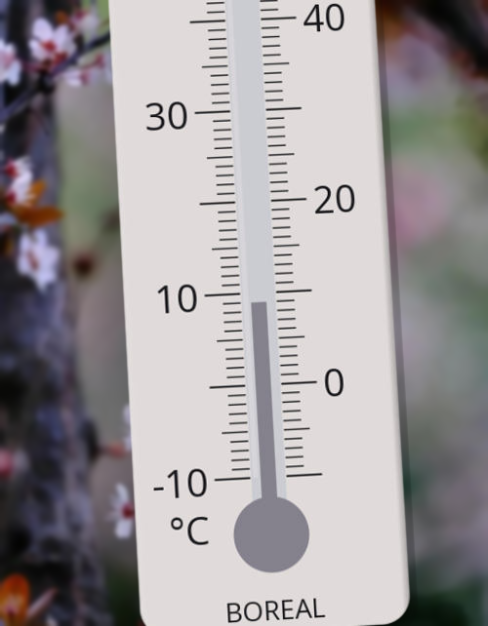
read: 9 °C
